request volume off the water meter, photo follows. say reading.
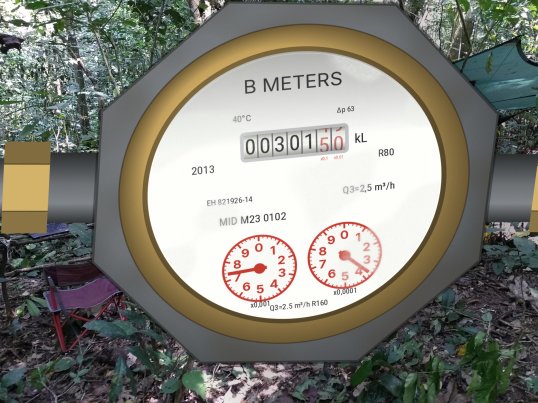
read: 301.4973 kL
